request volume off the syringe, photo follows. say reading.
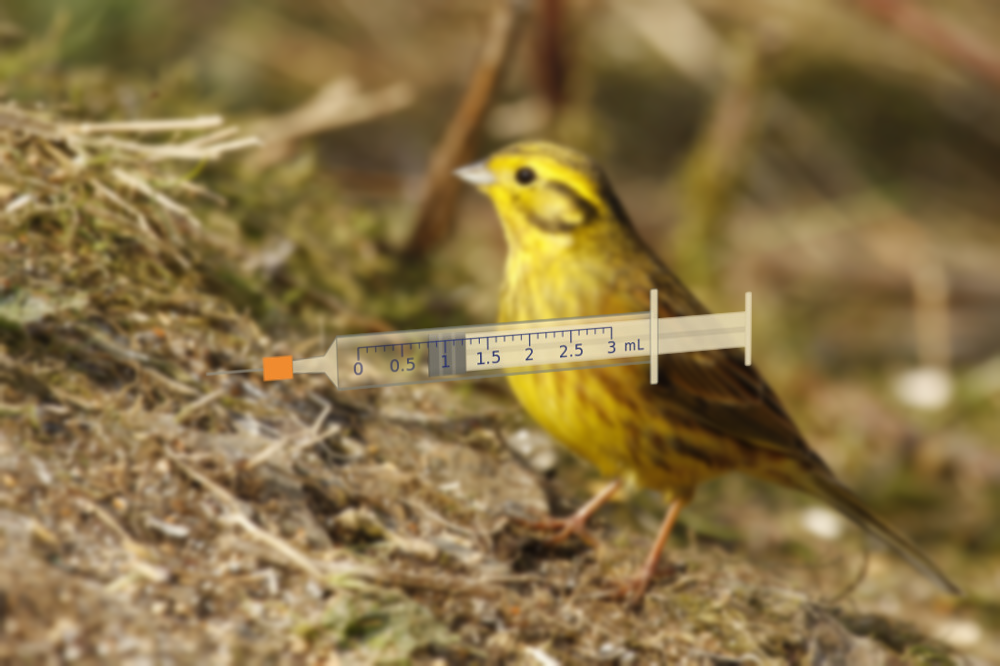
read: 0.8 mL
